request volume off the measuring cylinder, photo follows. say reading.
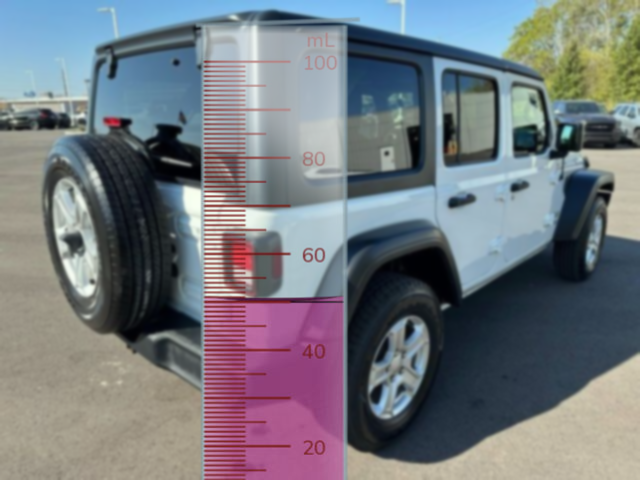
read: 50 mL
